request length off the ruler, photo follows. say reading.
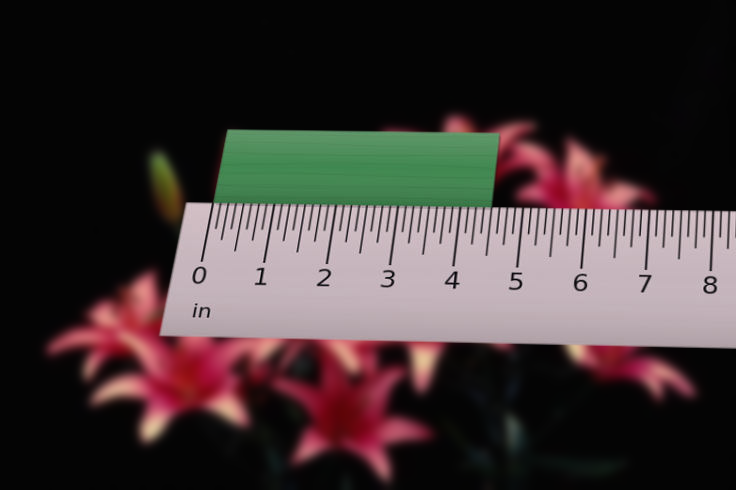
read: 4.5 in
